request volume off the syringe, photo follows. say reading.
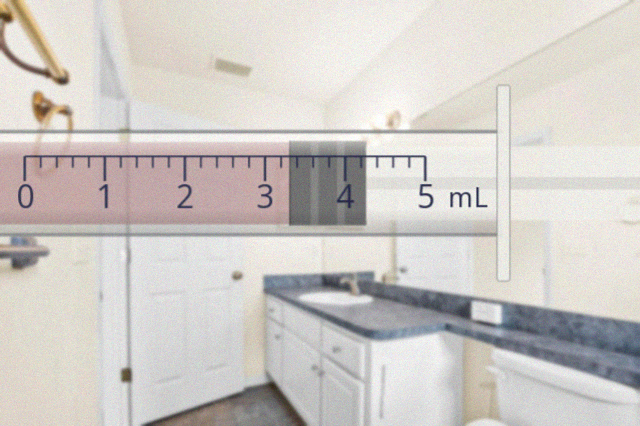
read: 3.3 mL
